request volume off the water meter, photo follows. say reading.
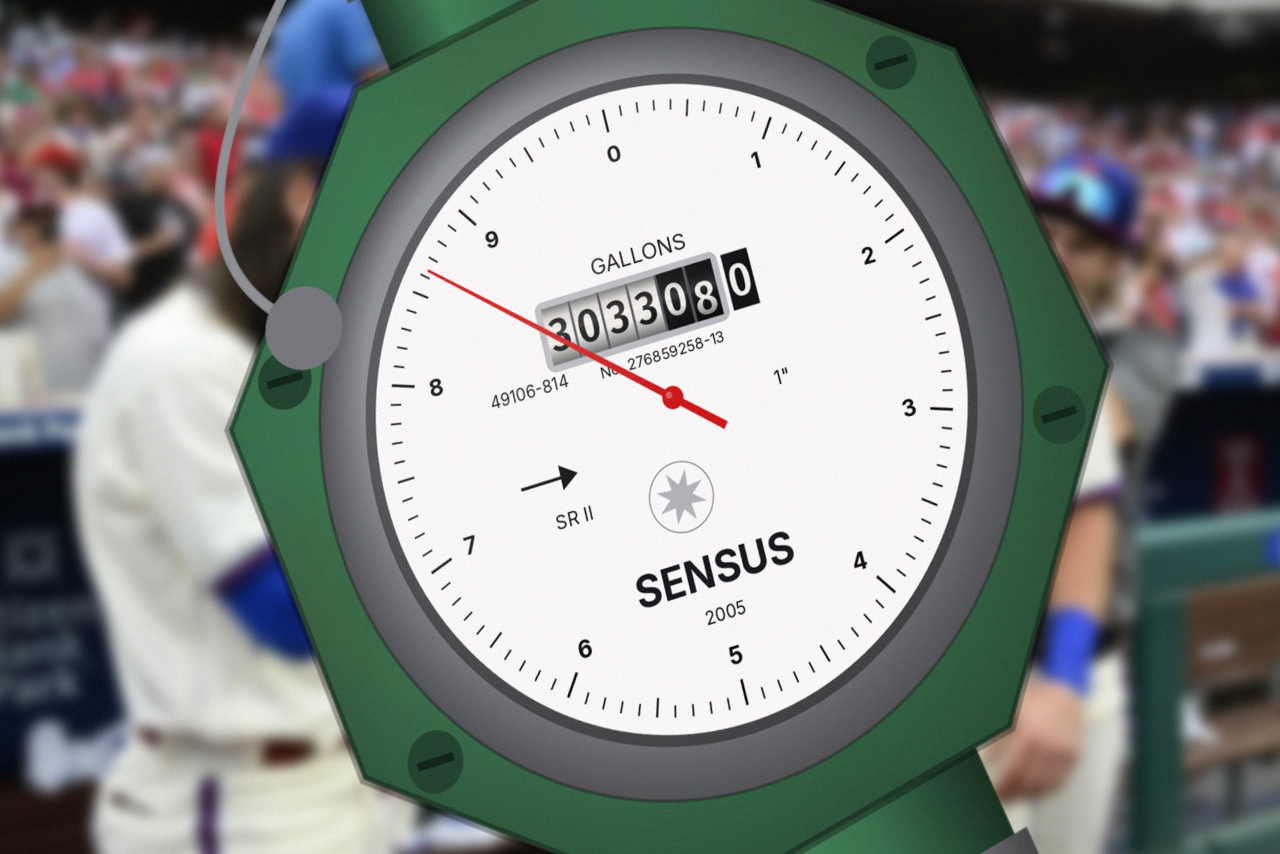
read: 3033078.6 gal
